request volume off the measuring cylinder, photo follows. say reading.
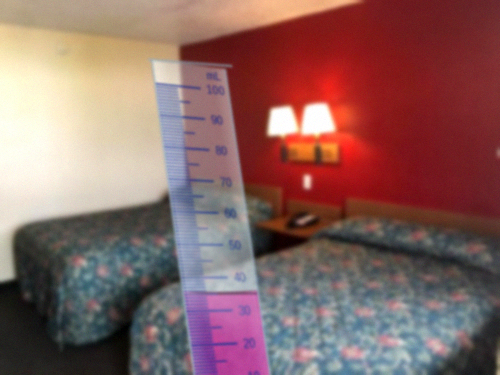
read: 35 mL
